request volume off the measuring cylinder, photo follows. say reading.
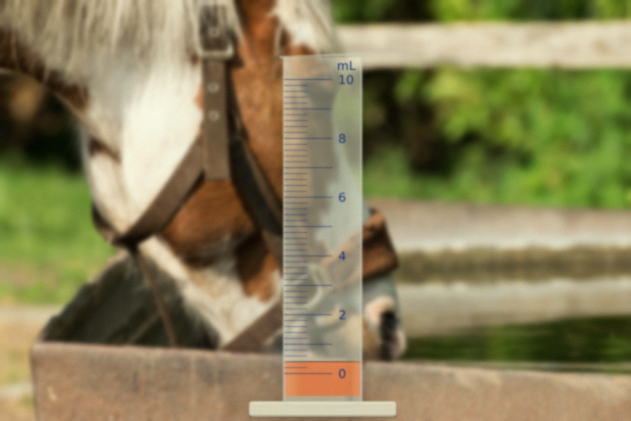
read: 0.4 mL
